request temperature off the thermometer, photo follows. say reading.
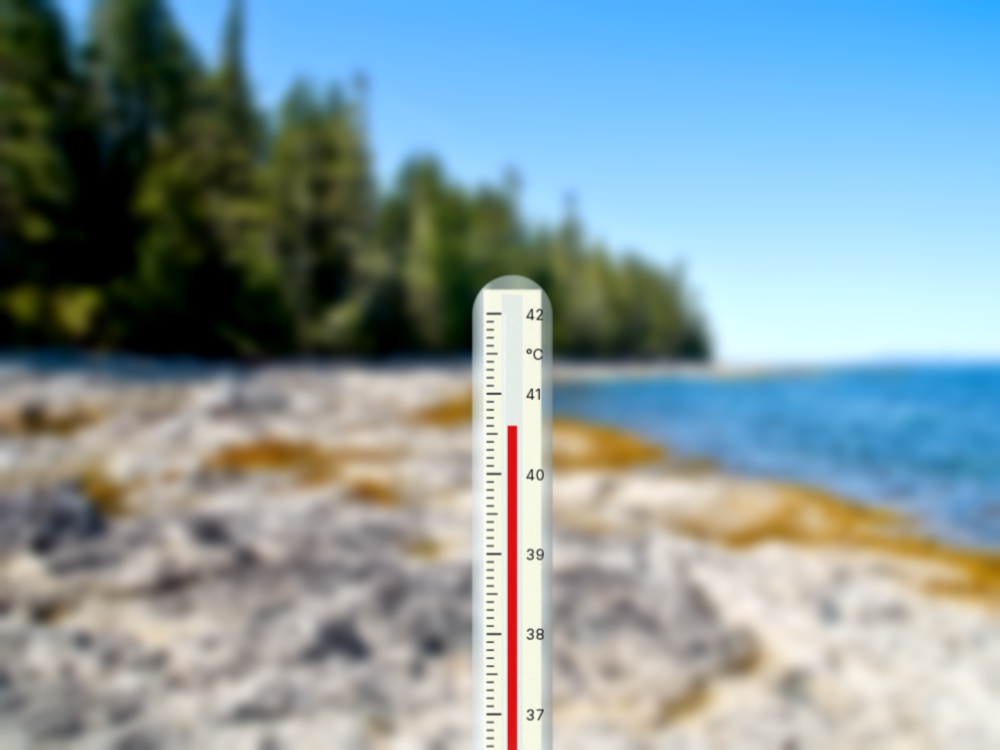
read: 40.6 °C
